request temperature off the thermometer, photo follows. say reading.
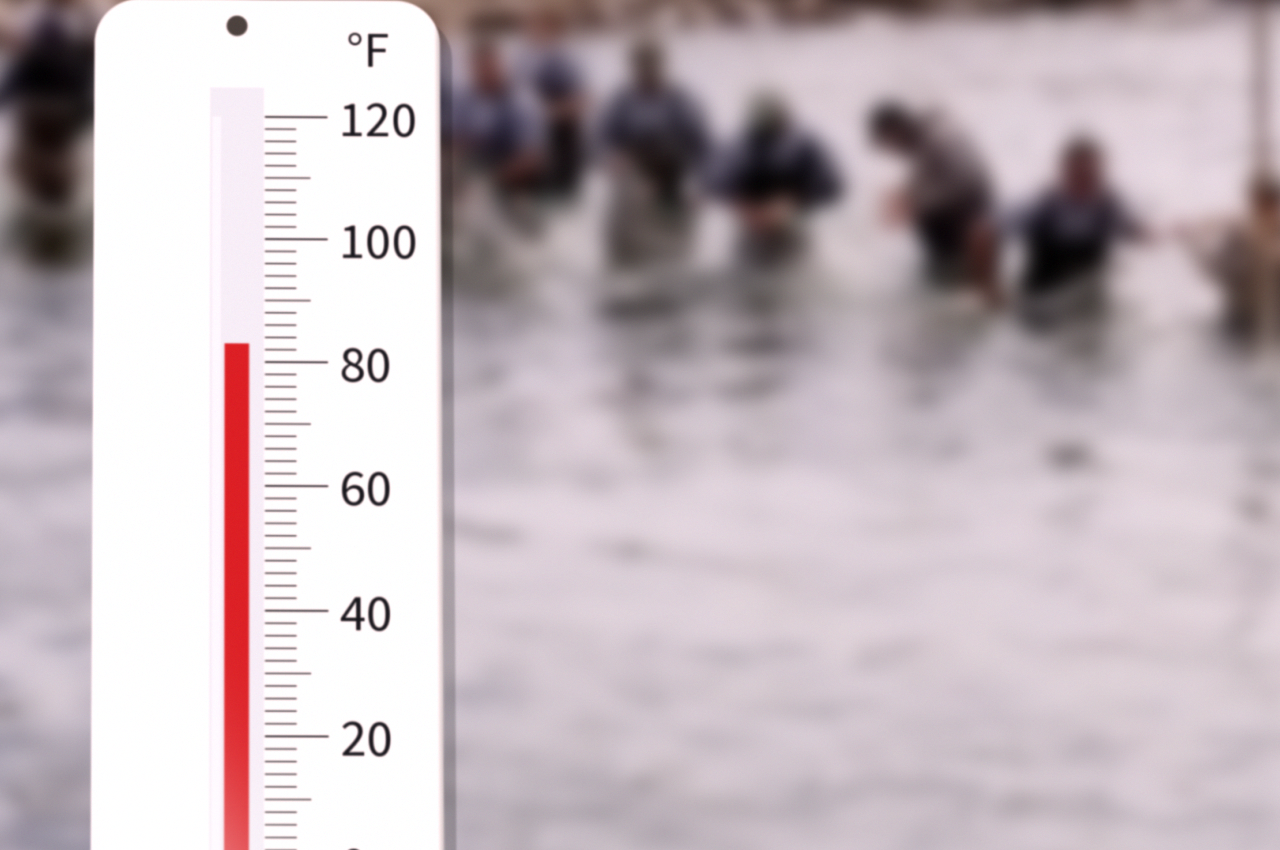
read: 83 °F
